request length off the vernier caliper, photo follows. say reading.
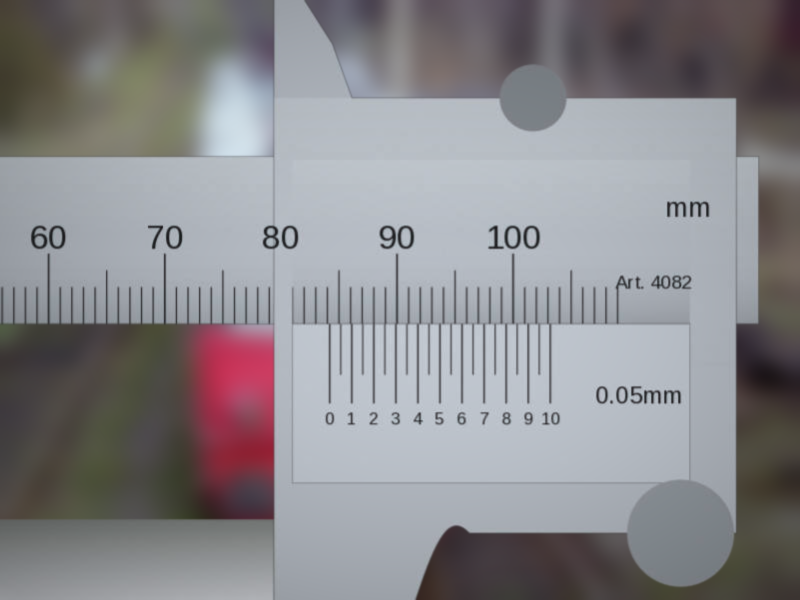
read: 84.2 mm
